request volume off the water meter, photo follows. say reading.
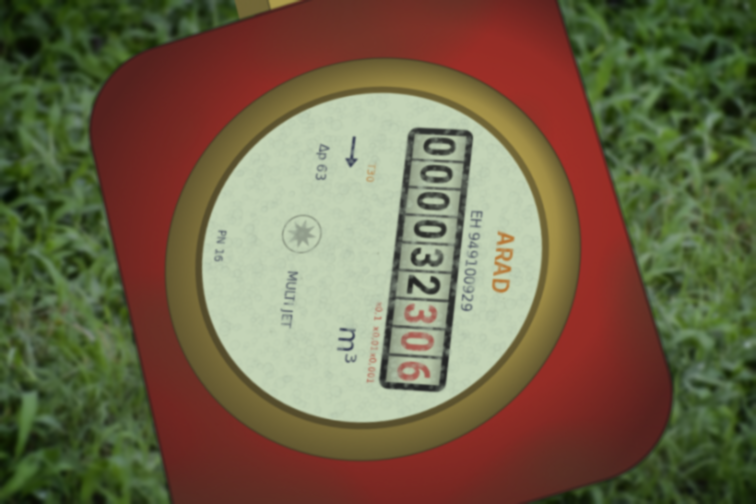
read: 32.306 m³
